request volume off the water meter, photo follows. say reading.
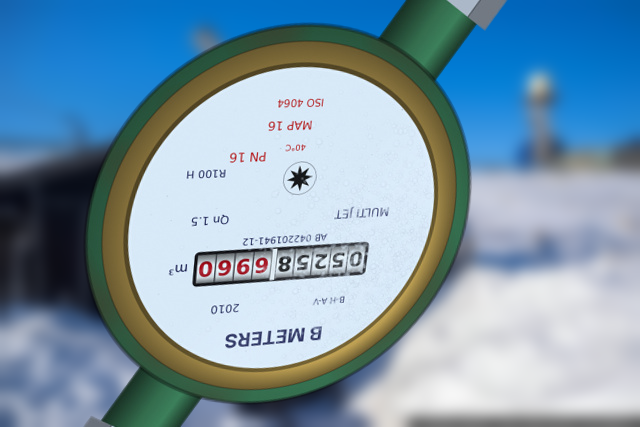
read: 5258.6960 m³
